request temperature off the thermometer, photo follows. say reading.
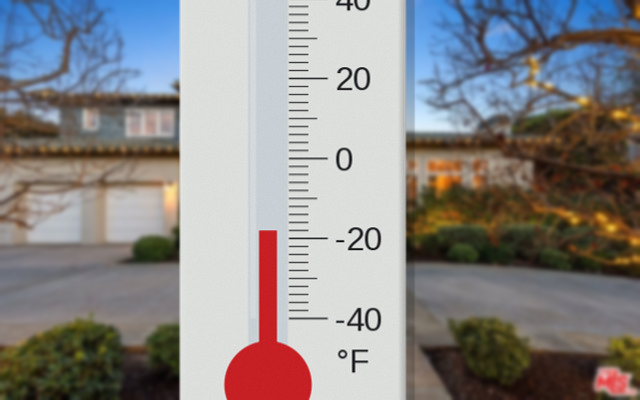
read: -18 °F
